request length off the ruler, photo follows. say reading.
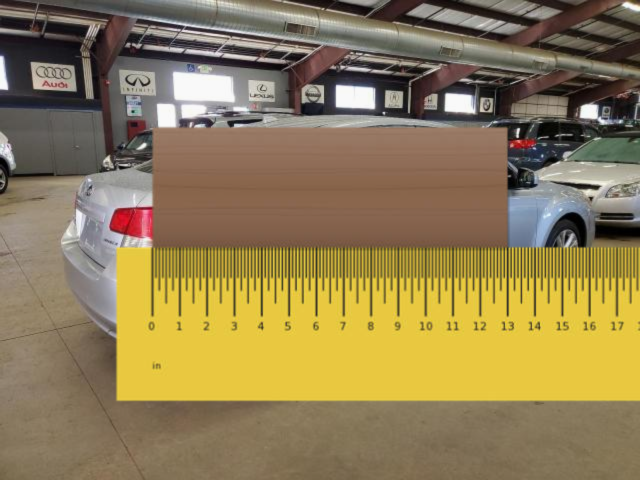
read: 13 in
